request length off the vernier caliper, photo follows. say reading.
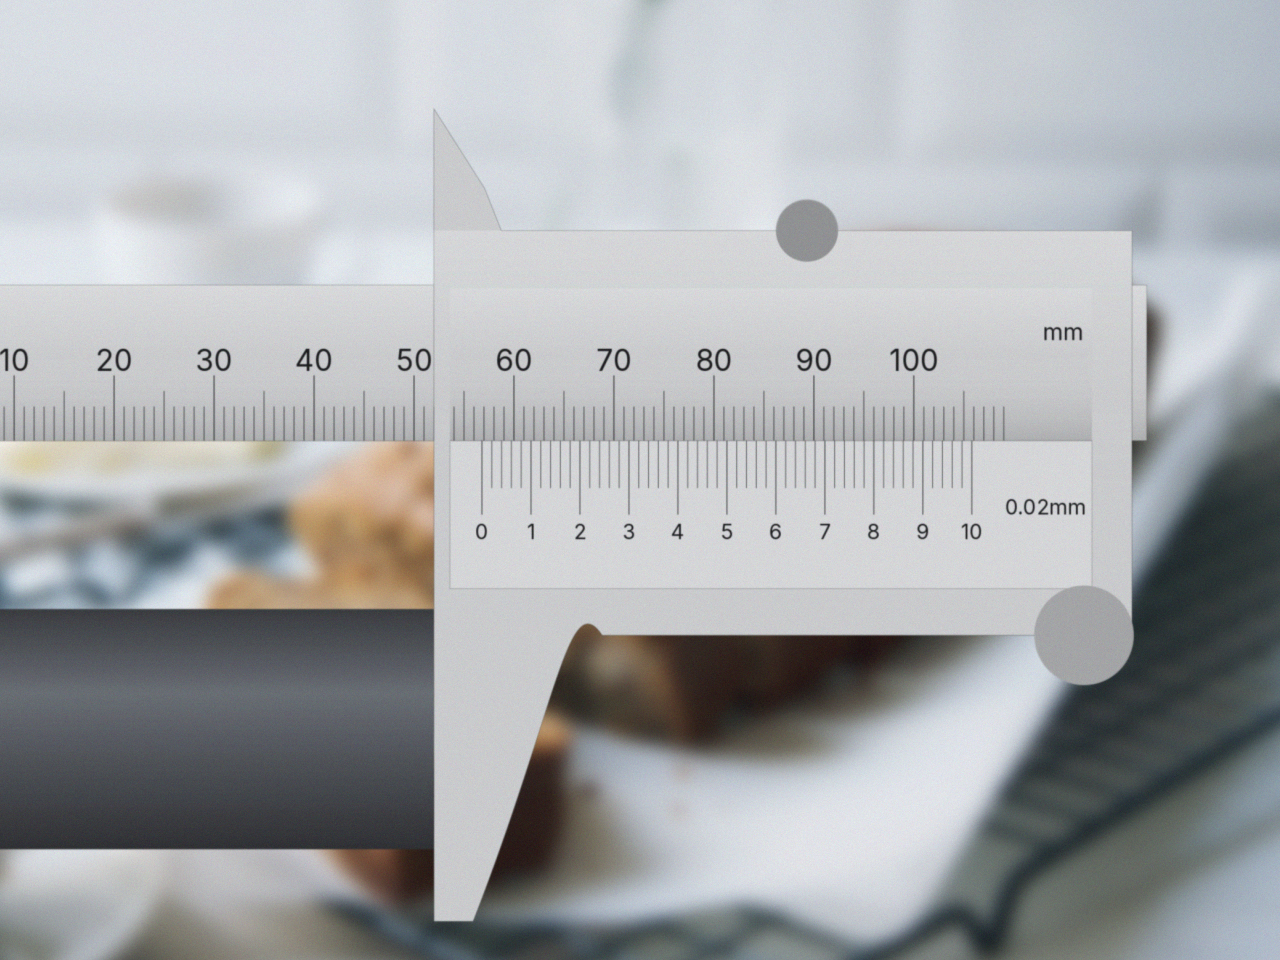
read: 56.8 mm
